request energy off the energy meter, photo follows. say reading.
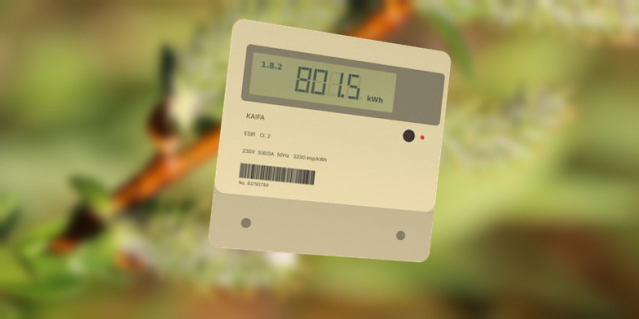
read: 801.5 kWh
